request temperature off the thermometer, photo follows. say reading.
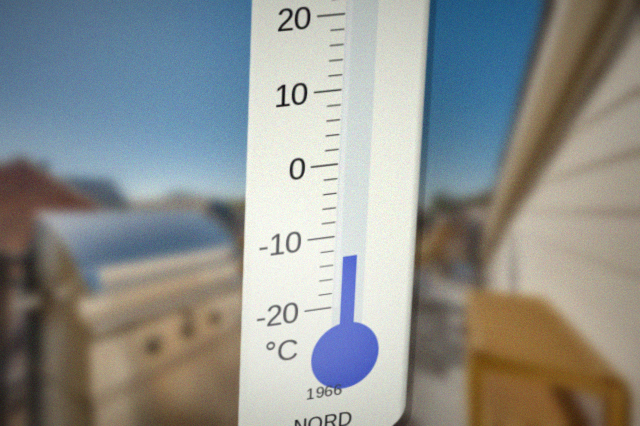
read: -13 °C
